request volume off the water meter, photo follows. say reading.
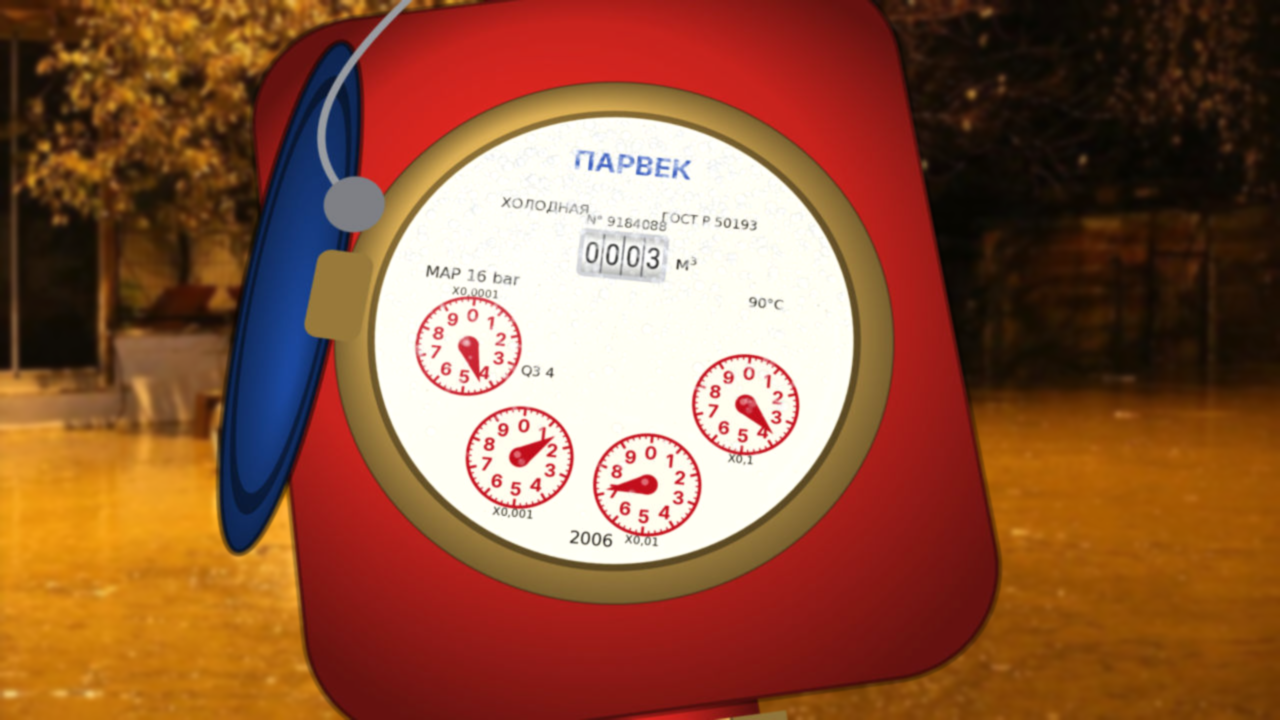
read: 3.3714 m³
